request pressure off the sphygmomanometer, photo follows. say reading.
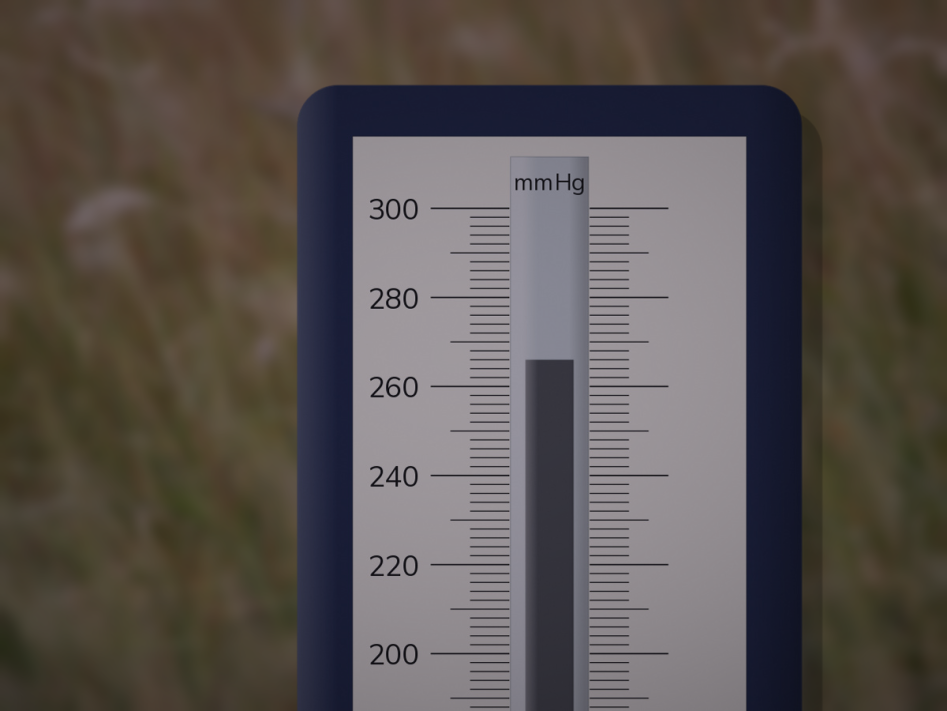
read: 266 mmHg
